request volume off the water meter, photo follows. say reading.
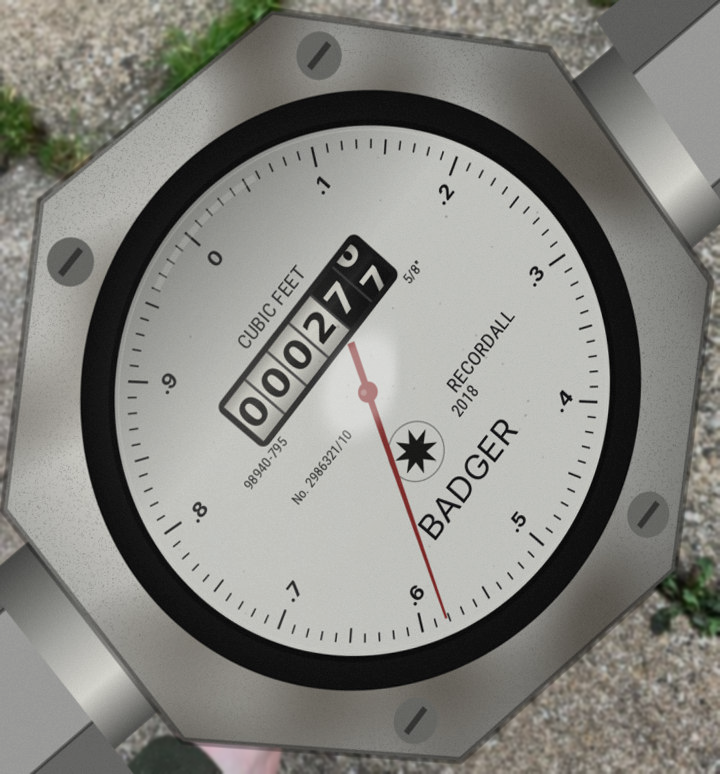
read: 276.58 ft³
